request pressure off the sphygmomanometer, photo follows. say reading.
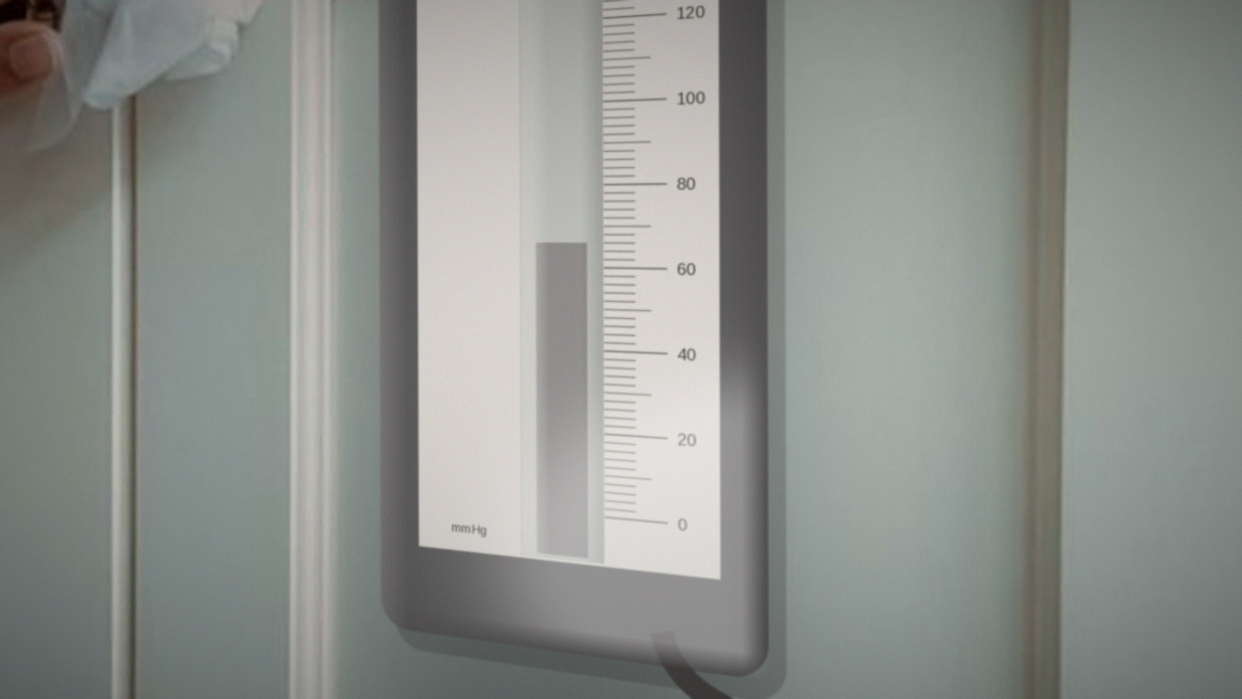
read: 66 mmHg
